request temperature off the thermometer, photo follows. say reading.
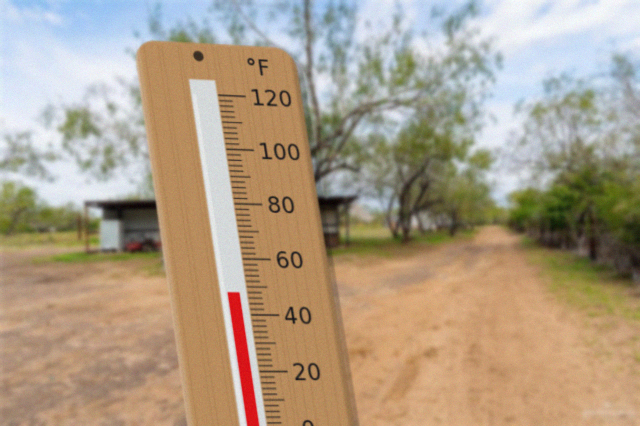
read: 48 °F
